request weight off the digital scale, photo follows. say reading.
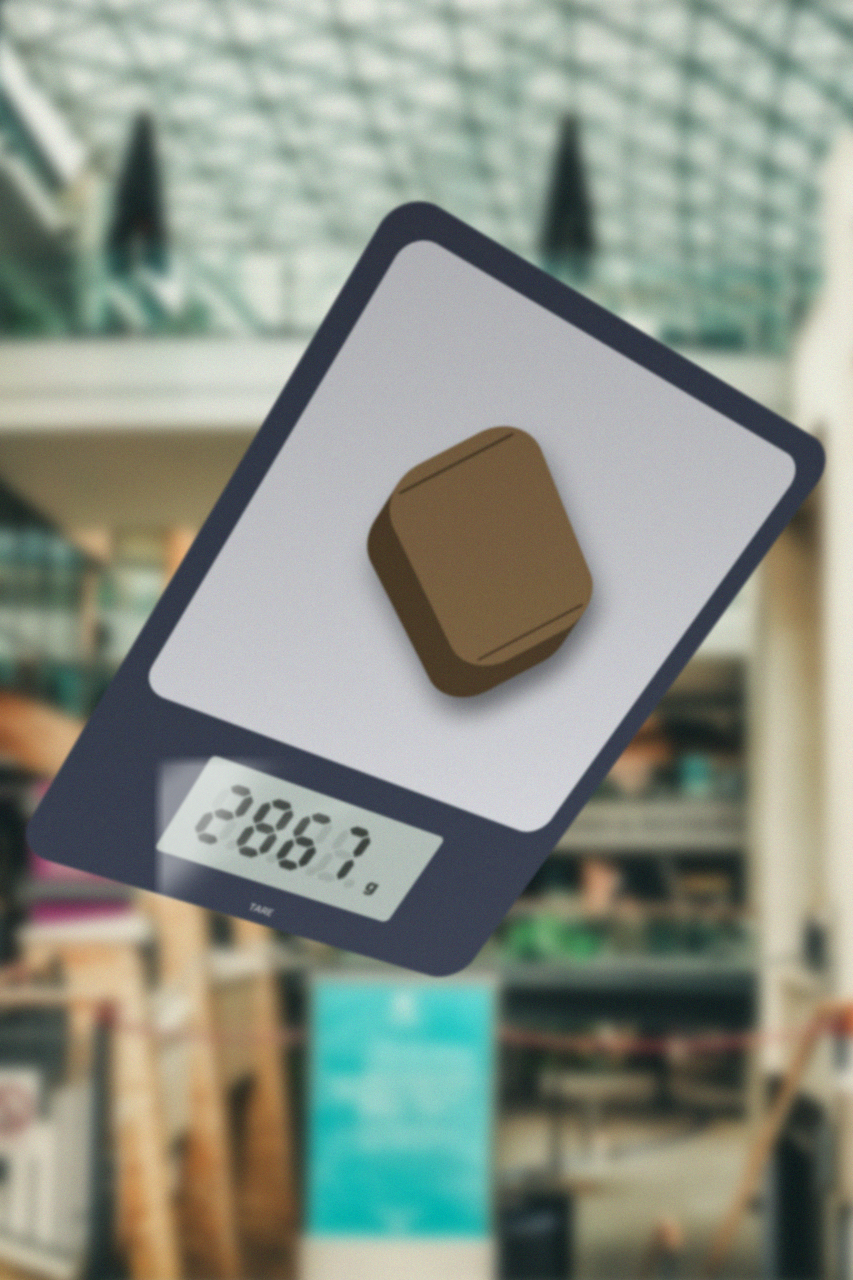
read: 2867 g
